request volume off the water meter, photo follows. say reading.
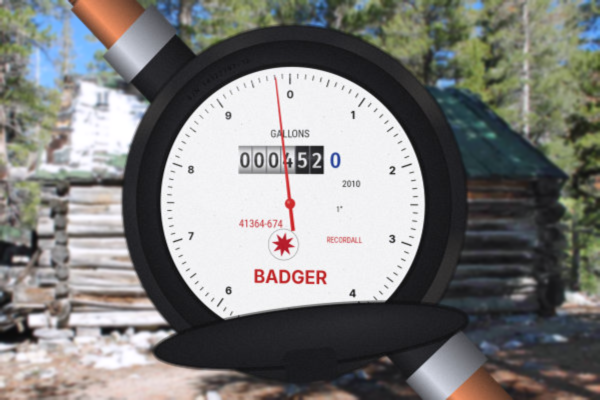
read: 4519.8 gal
